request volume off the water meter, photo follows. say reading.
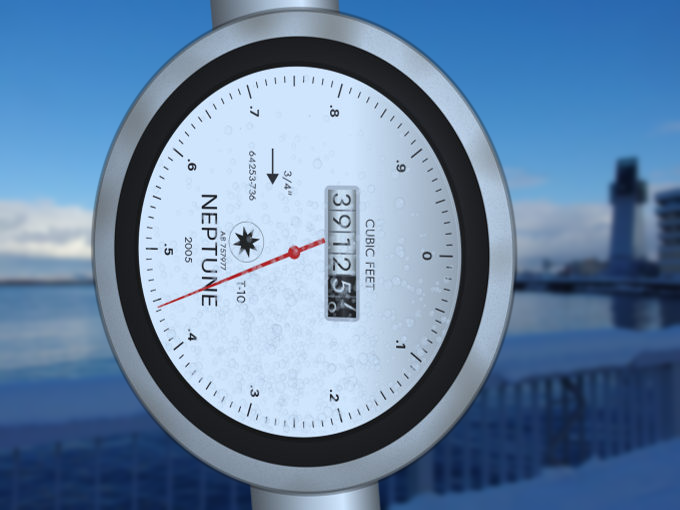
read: 391257.44 ft³
